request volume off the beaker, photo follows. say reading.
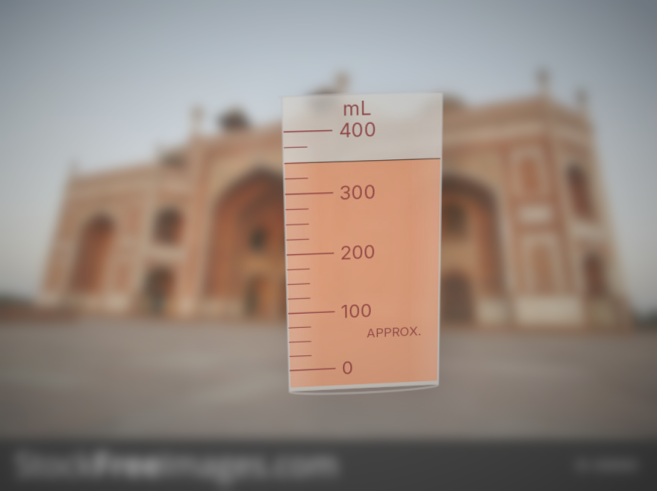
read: 350 mL
